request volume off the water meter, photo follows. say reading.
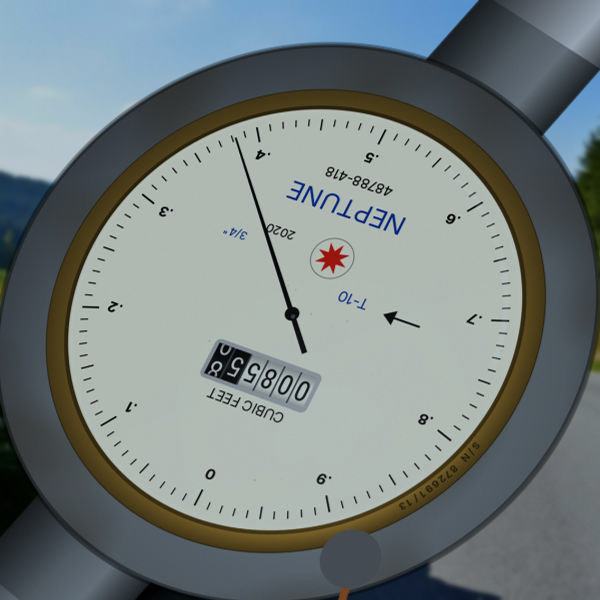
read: 8558.38 ft³
